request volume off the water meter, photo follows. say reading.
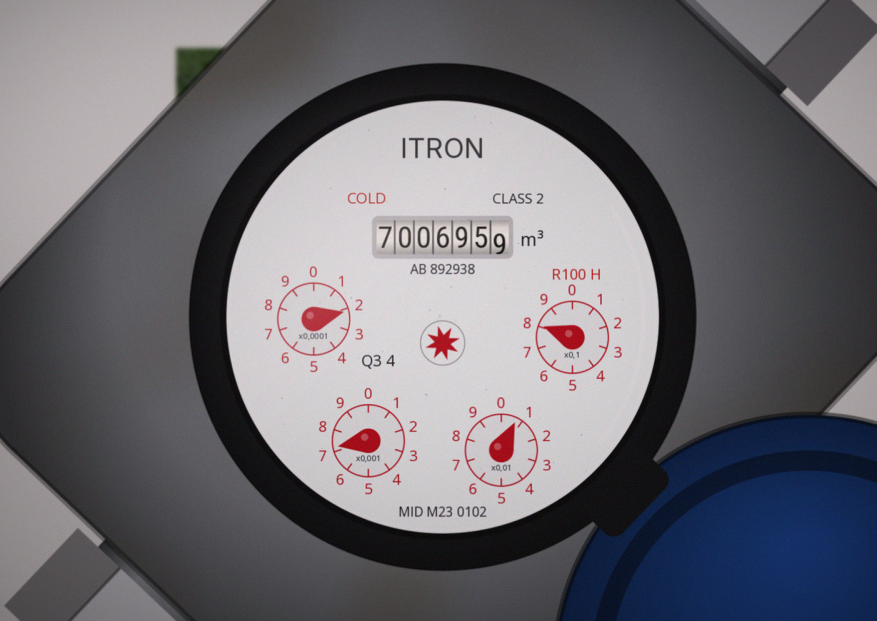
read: 7006958.8072 m³
